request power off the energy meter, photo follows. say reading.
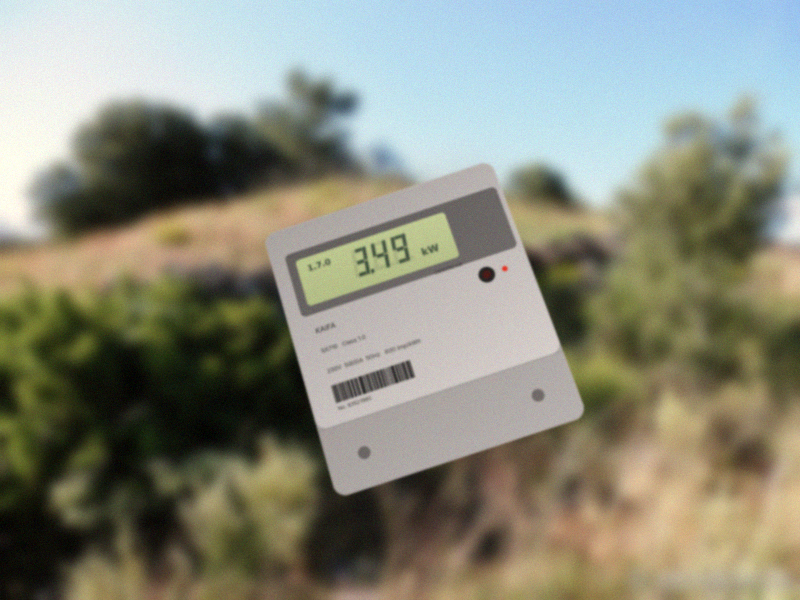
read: 3.49 kW
